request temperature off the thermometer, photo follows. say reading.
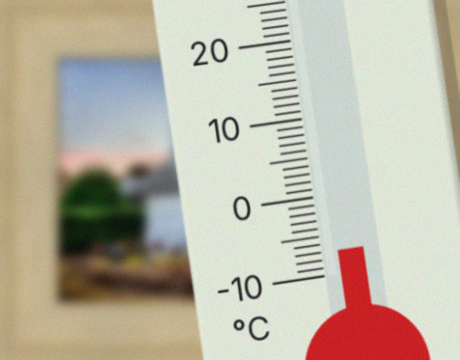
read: -7 °C
